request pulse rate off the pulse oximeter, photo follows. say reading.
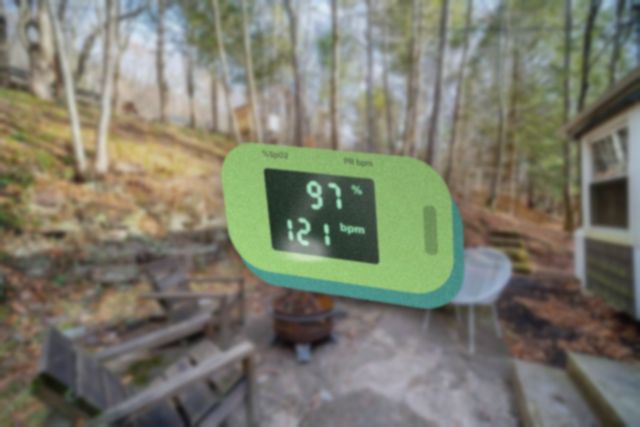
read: 121 bpm
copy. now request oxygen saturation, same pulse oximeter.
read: 97 %
